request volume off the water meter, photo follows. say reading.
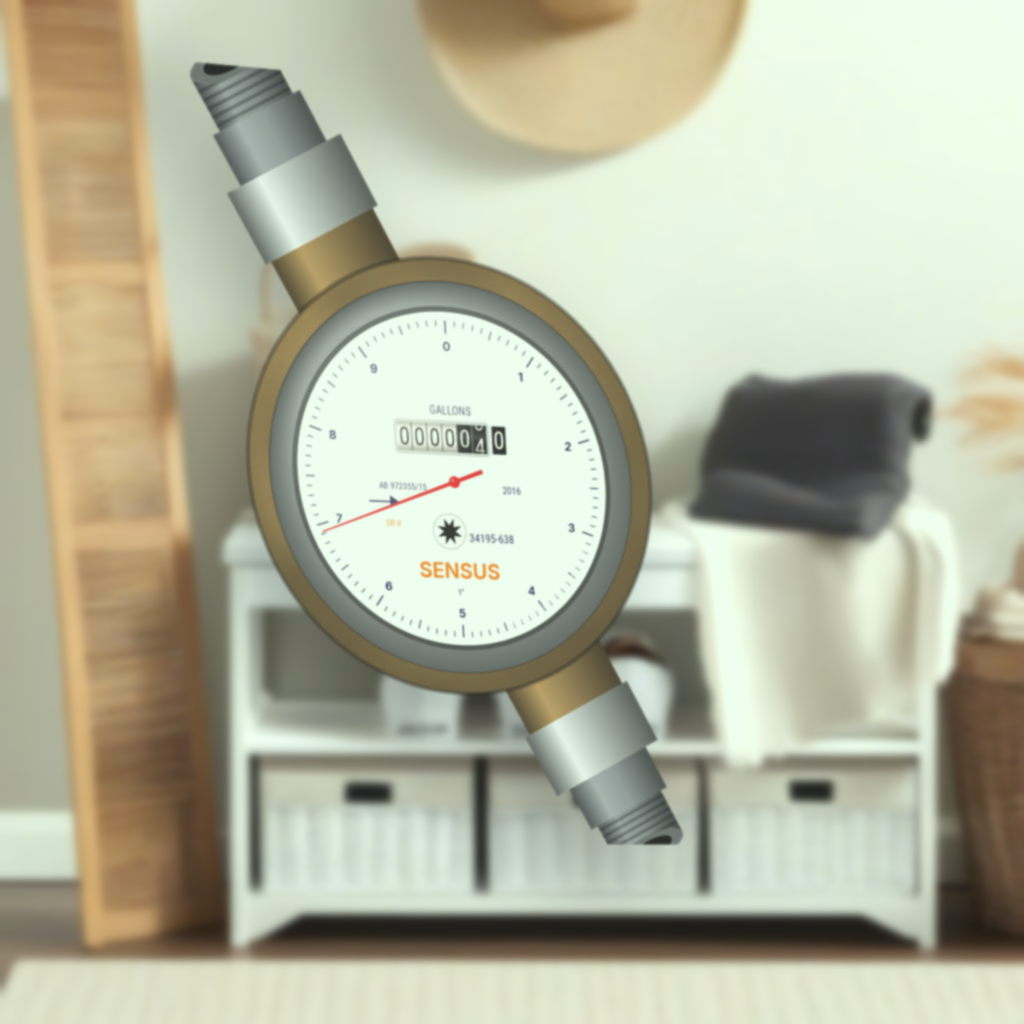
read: 36.9 gal
